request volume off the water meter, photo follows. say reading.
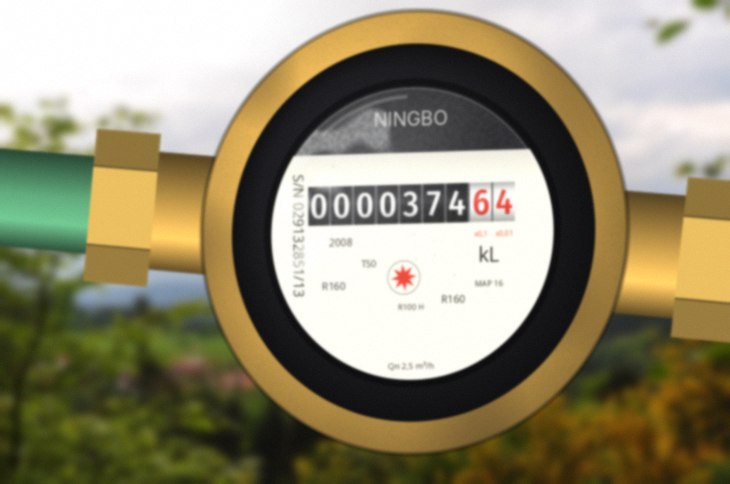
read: 374.64 kL
